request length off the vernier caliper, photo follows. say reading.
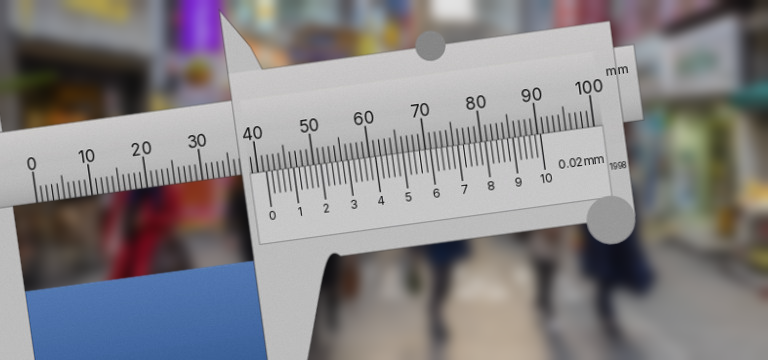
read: 41.5 mm
